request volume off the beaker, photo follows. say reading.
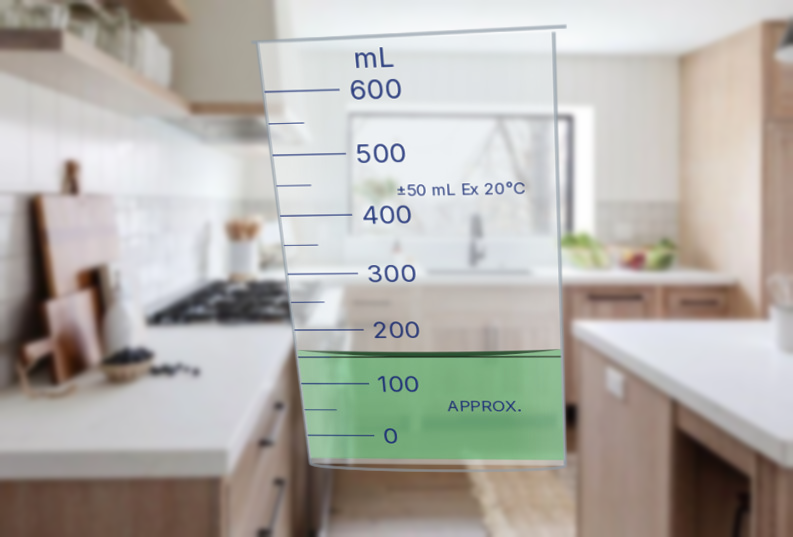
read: 150 mL
